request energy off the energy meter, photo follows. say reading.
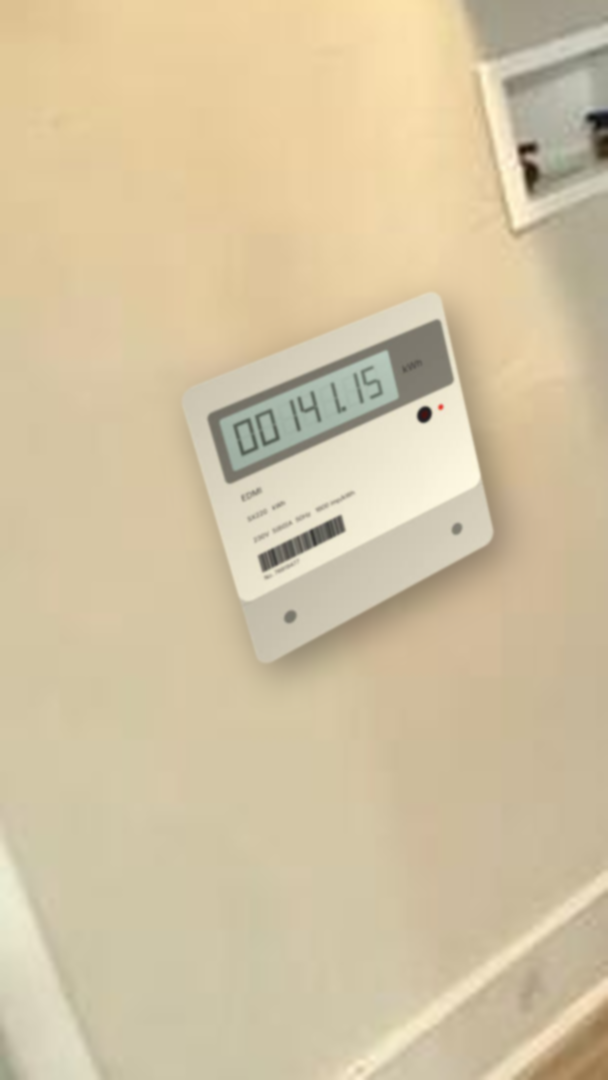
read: 141.15 kWh
